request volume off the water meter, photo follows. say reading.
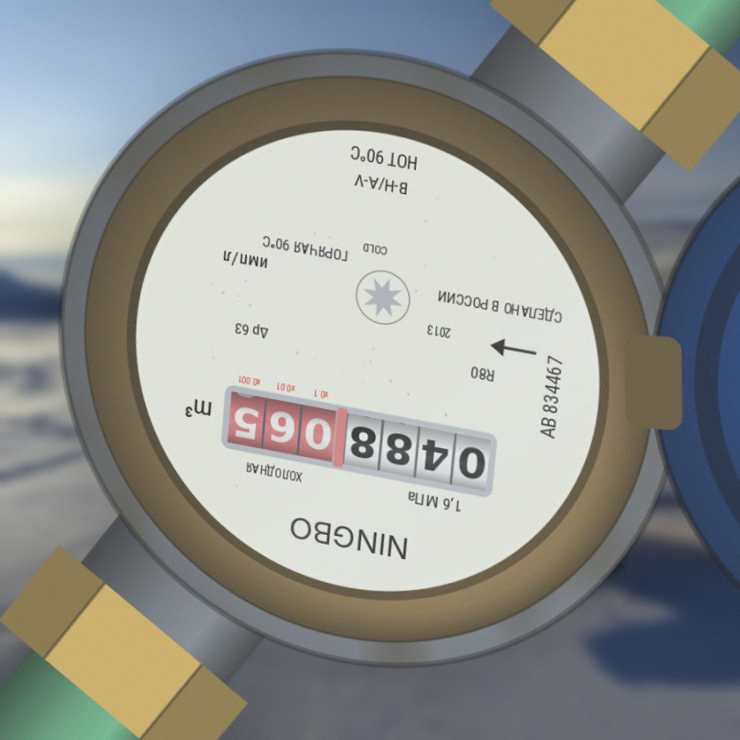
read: 488.065 m³
